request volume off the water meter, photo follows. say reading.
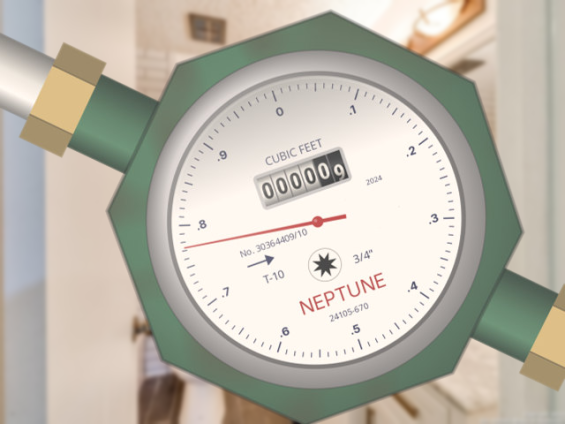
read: 8.77 ft³
